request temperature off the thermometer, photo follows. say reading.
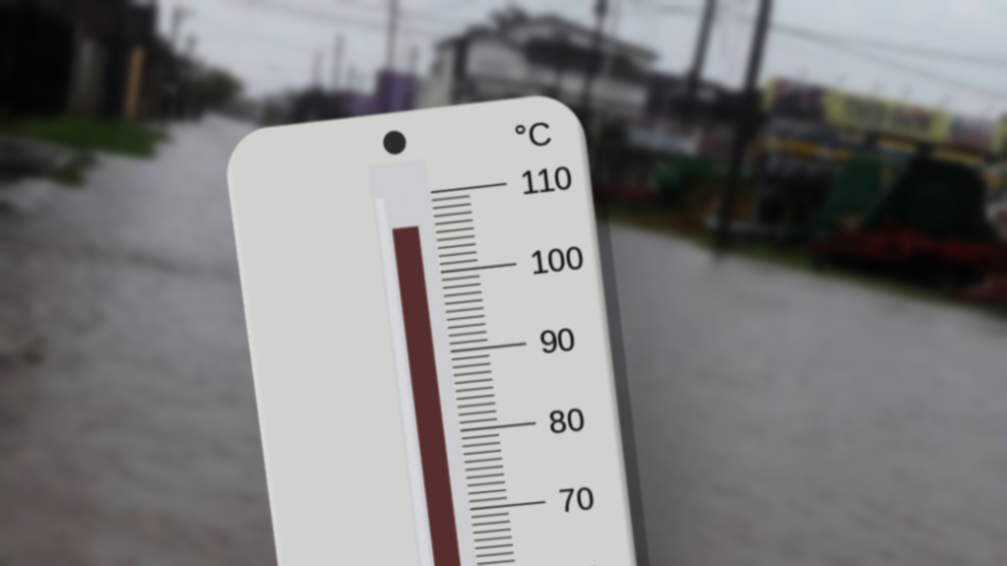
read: 106 °C
